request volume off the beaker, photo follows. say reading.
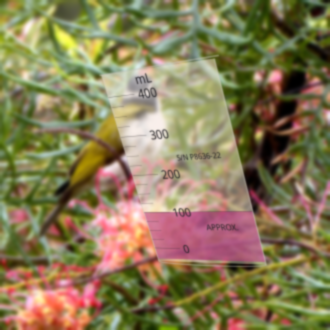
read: 100 mL
